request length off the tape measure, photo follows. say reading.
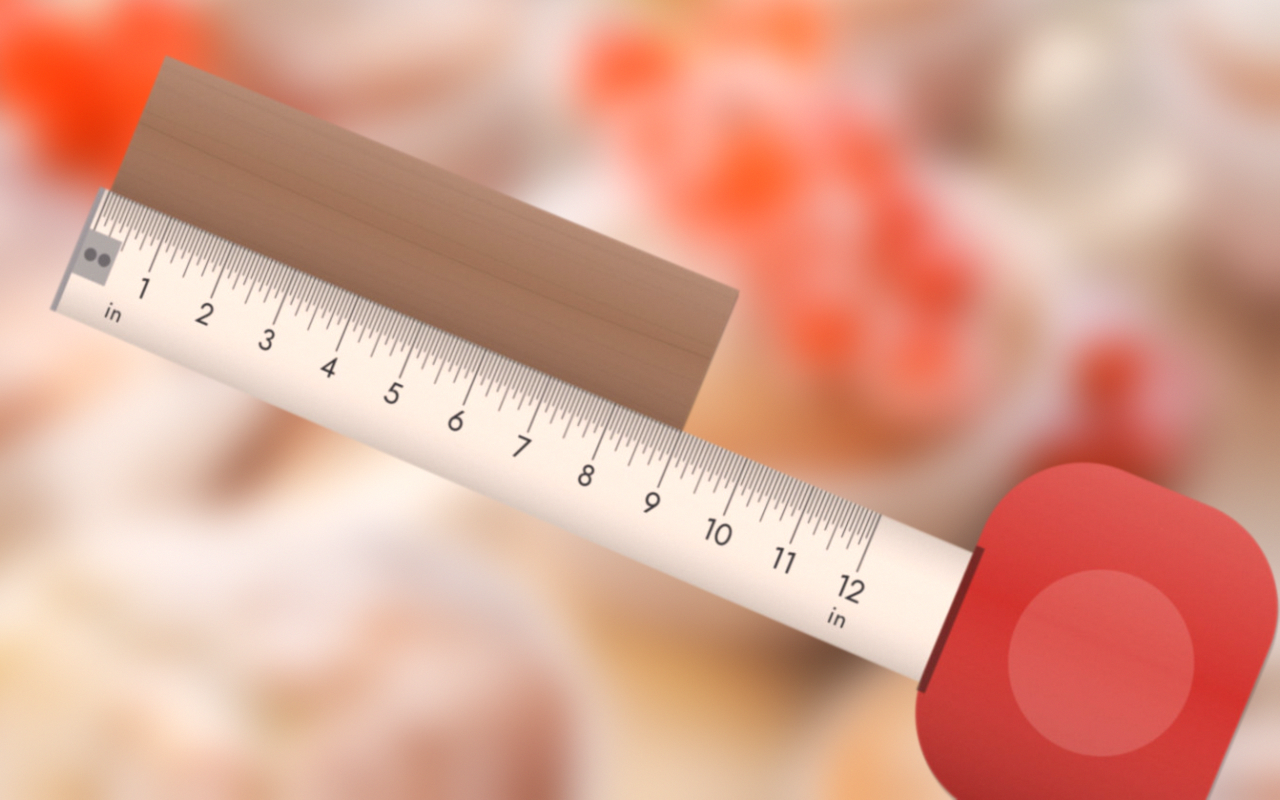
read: 9 in
